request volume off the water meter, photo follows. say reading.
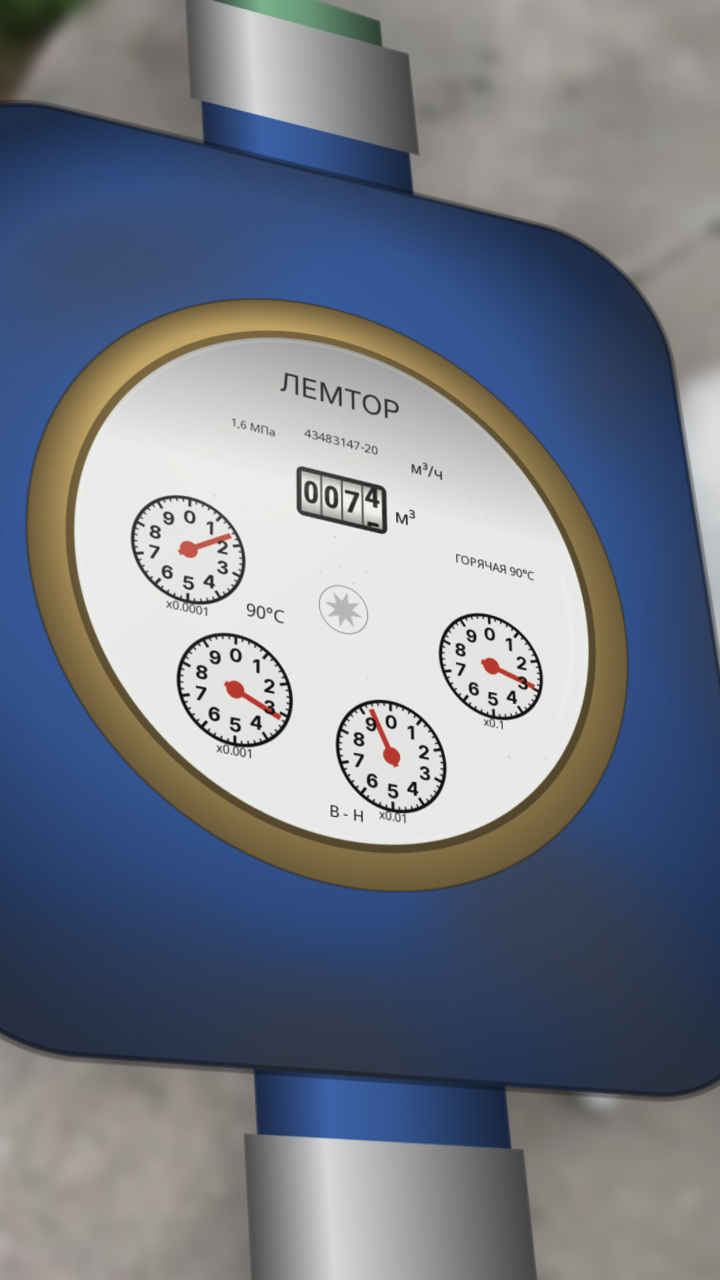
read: 74.2931 m³
